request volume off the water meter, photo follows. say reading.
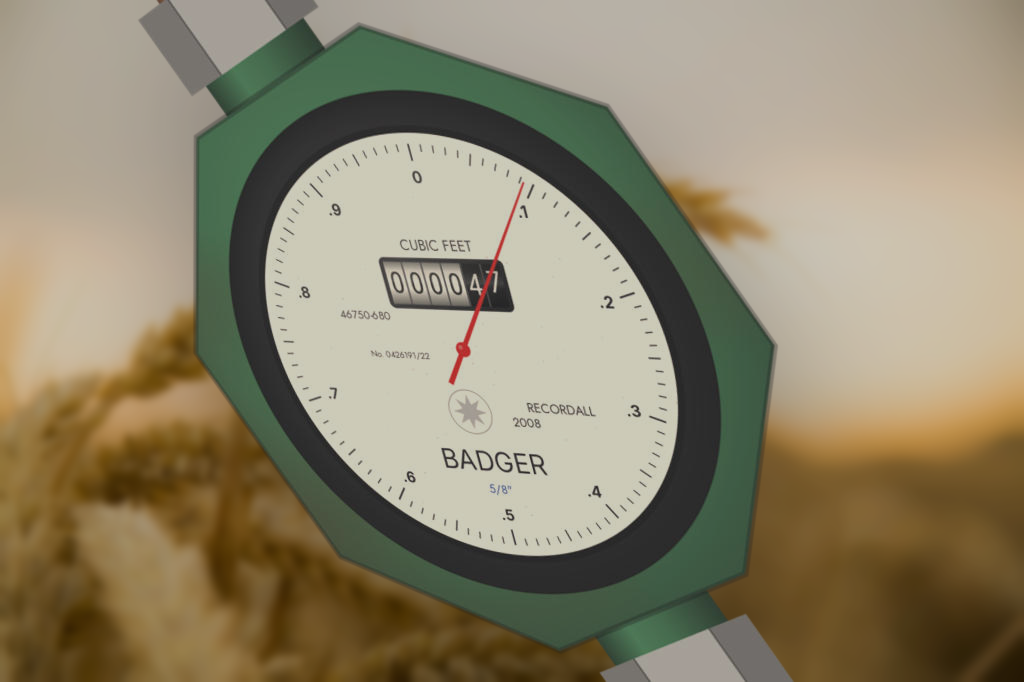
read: 47.09 ft³
